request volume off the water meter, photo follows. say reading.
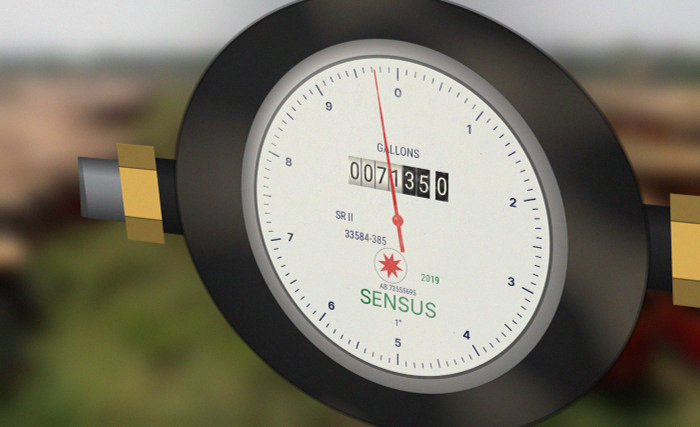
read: 71349.7 gal
